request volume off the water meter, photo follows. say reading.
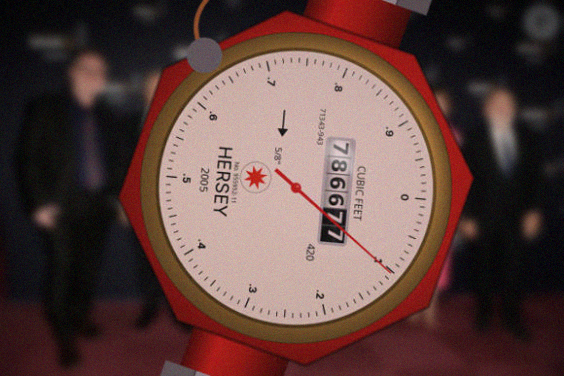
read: 786677.10 ft³
